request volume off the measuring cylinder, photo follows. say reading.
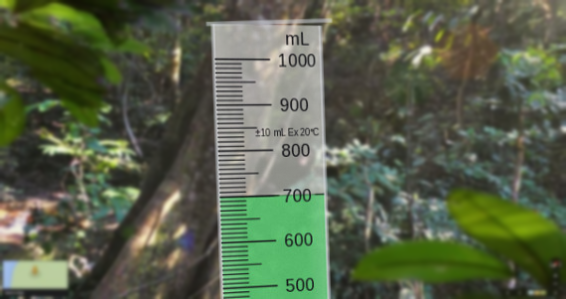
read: 700 mL
